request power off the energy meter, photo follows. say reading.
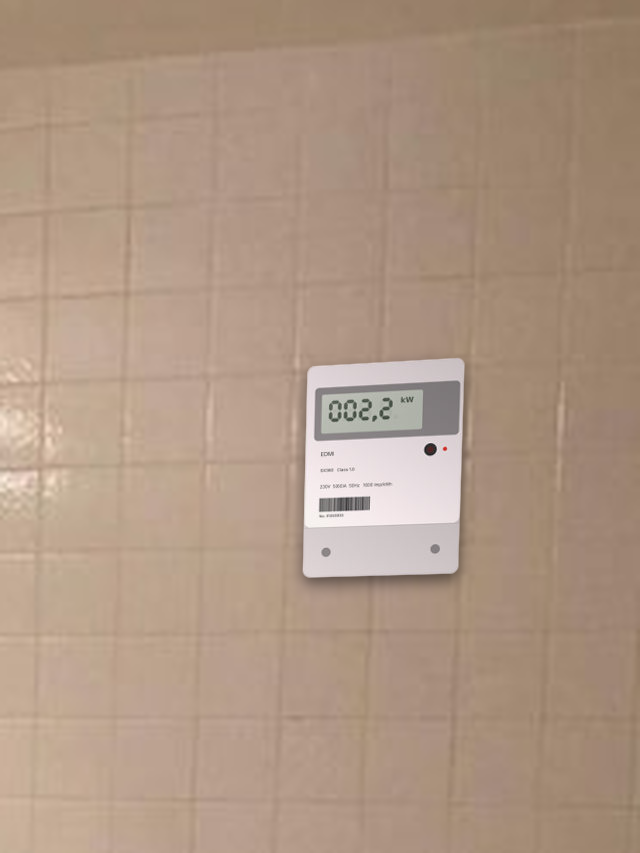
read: 2.2 kW
